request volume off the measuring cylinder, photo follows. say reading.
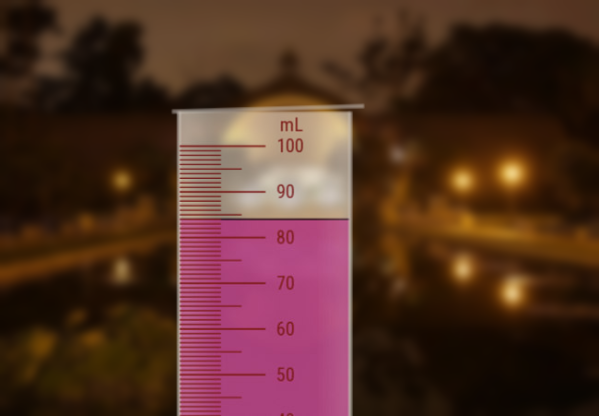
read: 84 mL
